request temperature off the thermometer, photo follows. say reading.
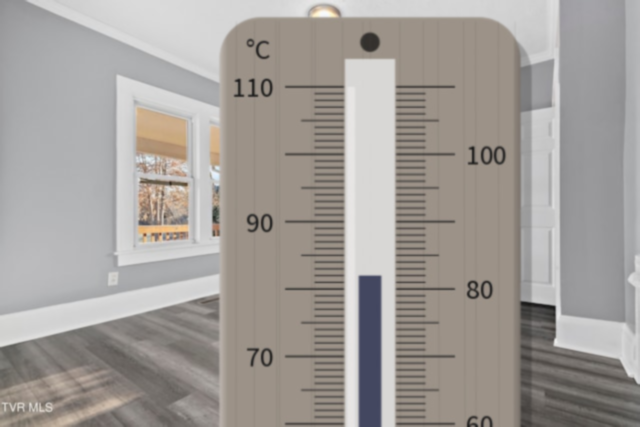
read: 82 °C
